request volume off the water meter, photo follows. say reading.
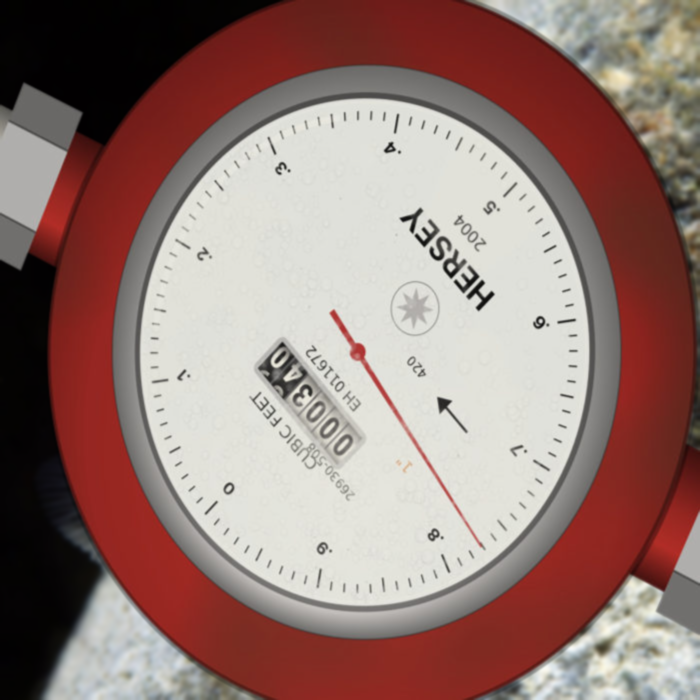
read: 339.77 ft³
